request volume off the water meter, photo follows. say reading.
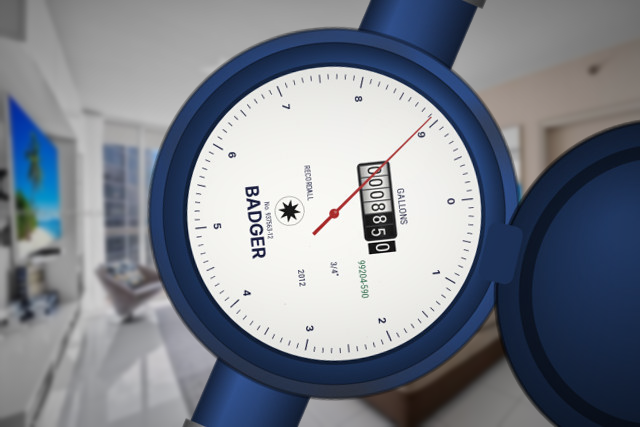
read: 8848.9 gal
